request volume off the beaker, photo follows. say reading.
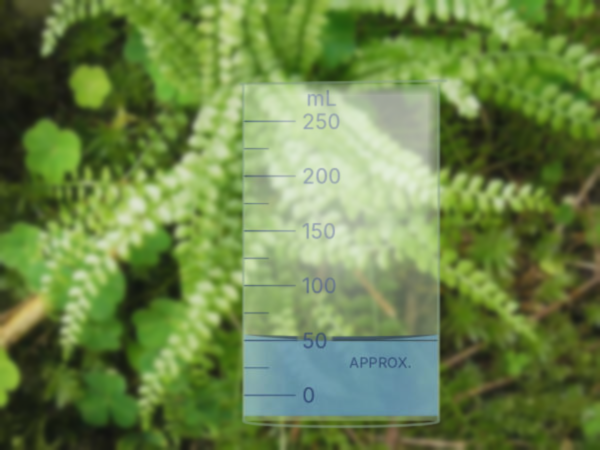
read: 50 mL
